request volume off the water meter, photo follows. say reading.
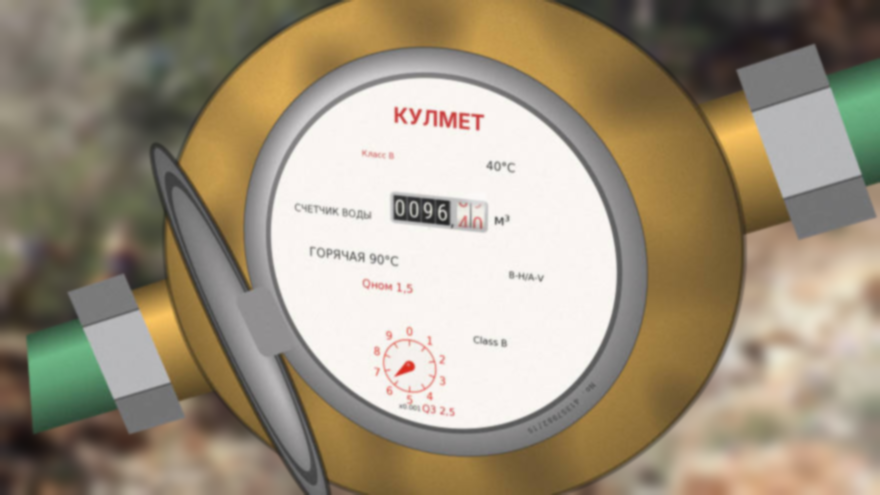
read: 96.396 m³
